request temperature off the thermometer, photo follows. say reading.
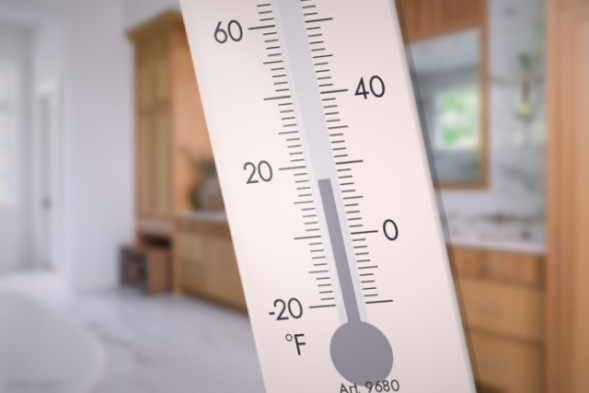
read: 16 °F
